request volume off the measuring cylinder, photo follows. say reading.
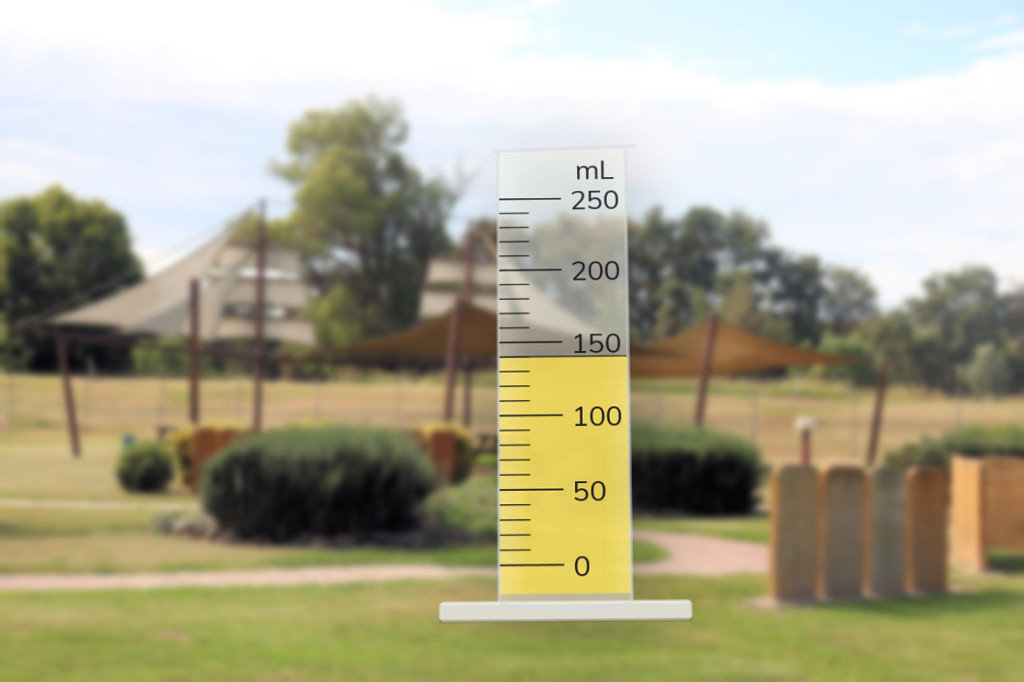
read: 140 mL
